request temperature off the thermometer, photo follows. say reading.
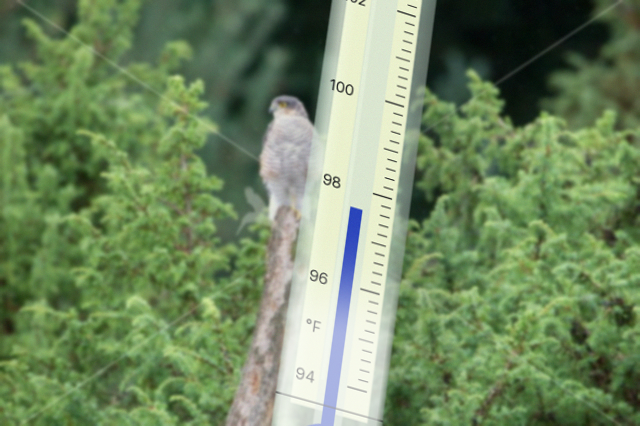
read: 97.6 °F
